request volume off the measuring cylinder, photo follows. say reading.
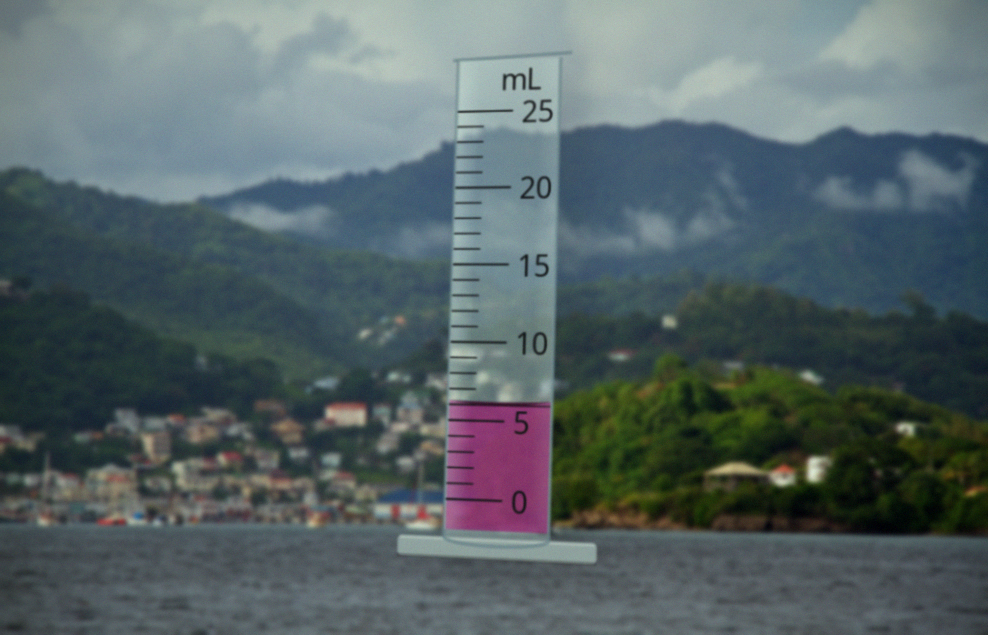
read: 6 mL
